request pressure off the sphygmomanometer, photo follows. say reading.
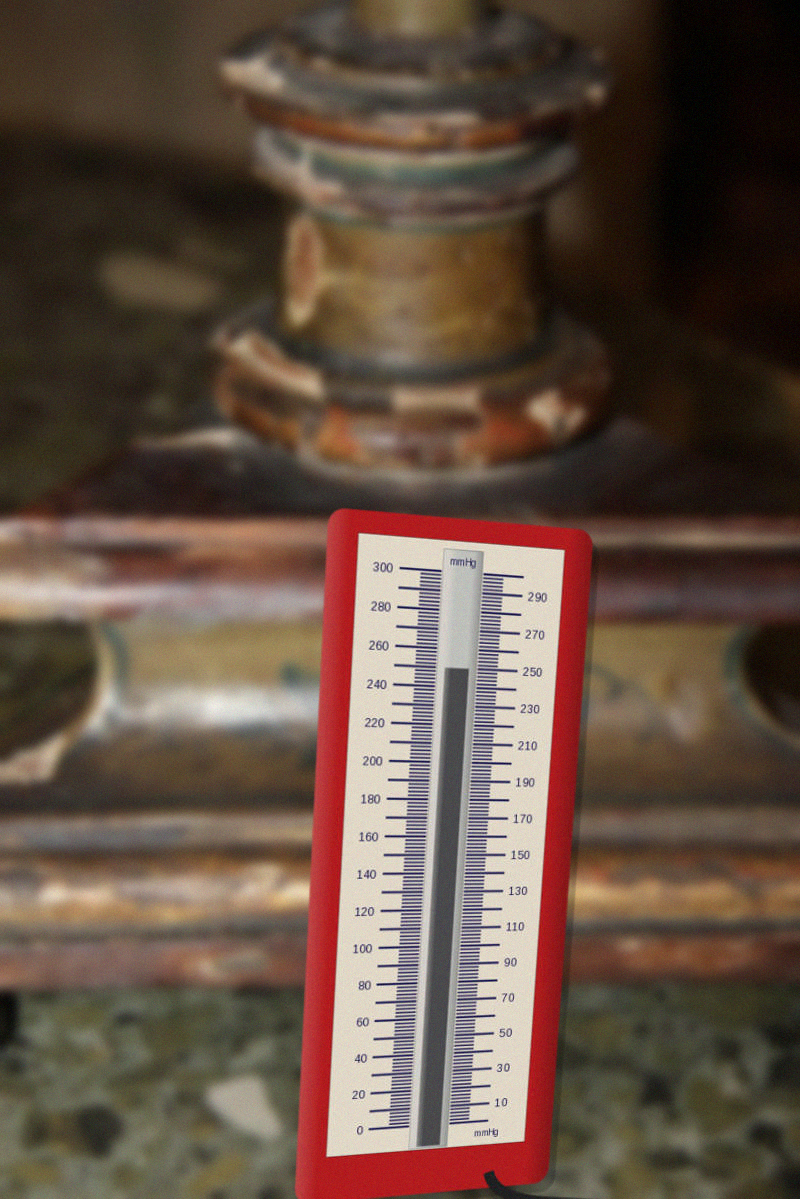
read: 250 mmHg
